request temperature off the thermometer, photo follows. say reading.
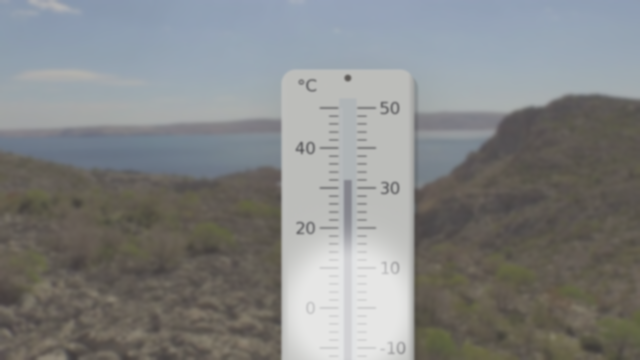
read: 32 °C
